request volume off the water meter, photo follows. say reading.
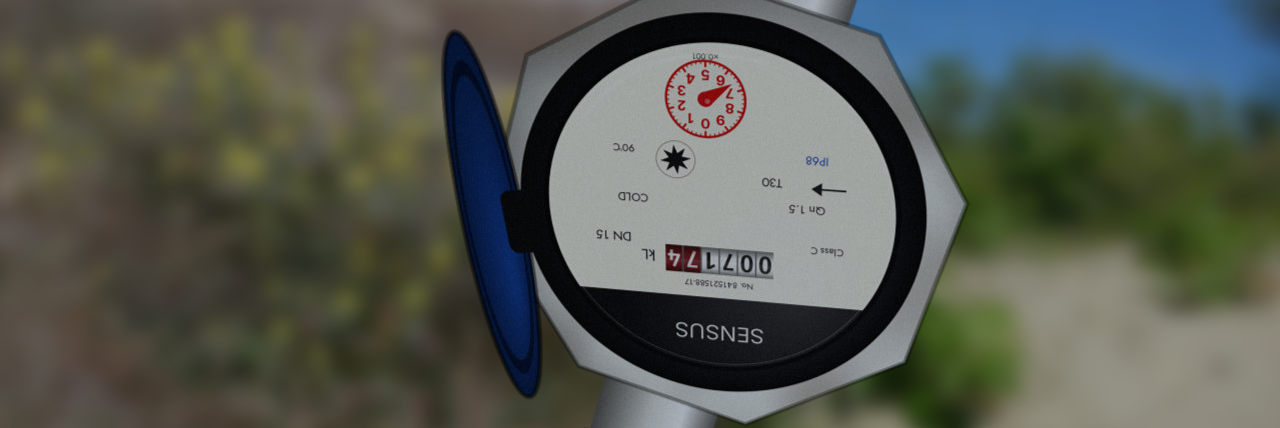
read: 71.746 kL
